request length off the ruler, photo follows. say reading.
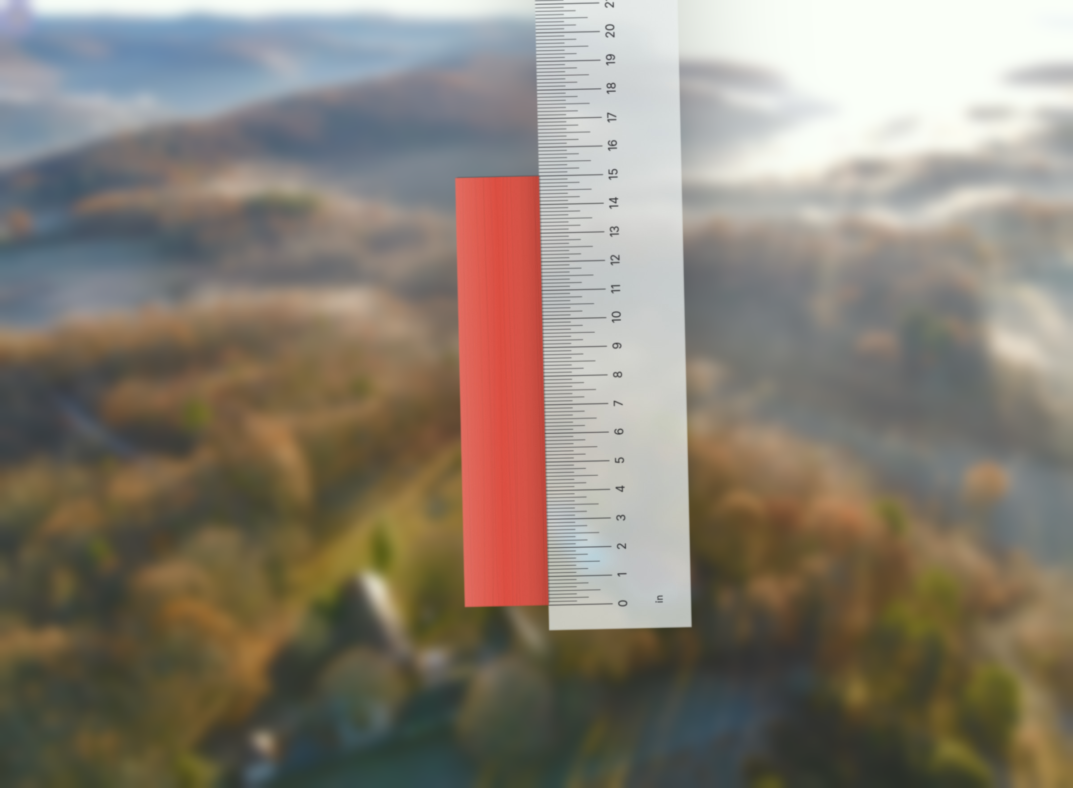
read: 15 in
